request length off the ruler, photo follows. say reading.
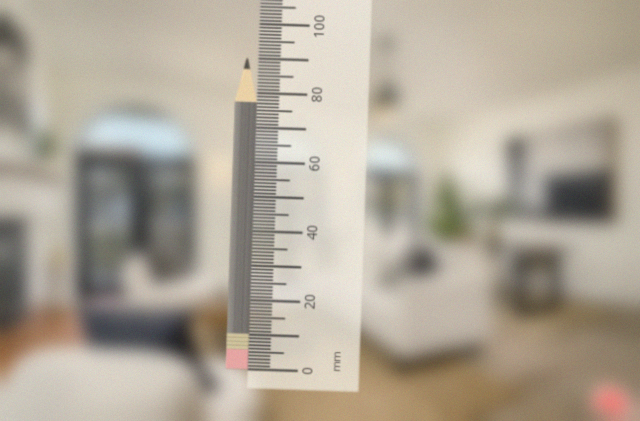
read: 90 mm
